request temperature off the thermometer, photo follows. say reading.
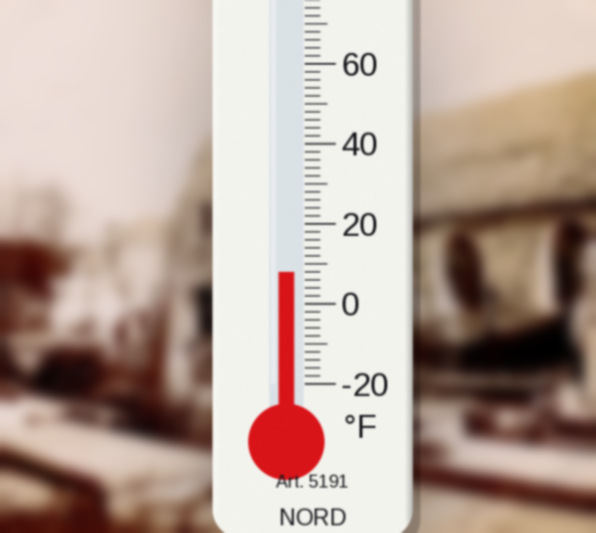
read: 8 °F
